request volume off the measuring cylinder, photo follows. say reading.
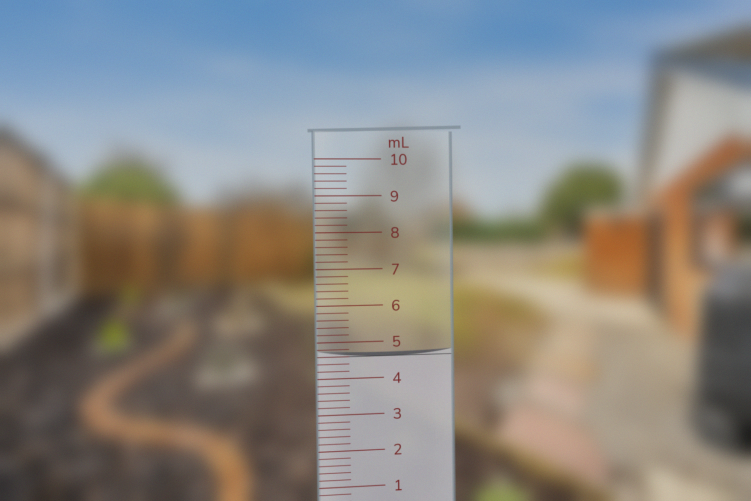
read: 4.6 mL
